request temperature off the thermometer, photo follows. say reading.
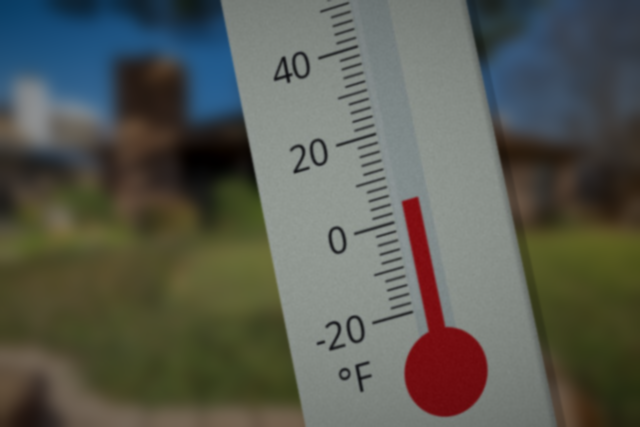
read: 4 °F
